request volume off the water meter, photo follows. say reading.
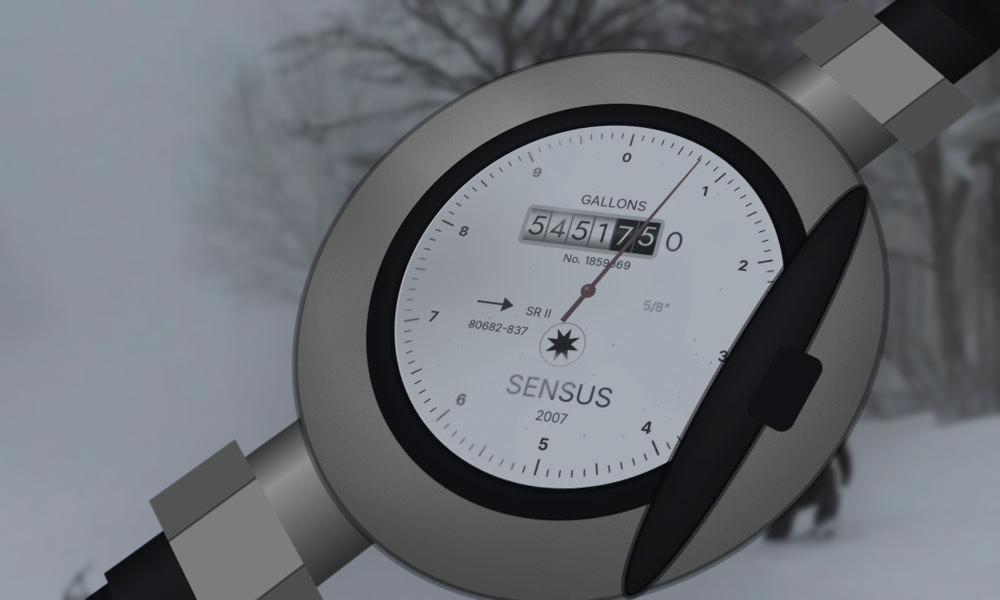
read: 5451750.7 gal
